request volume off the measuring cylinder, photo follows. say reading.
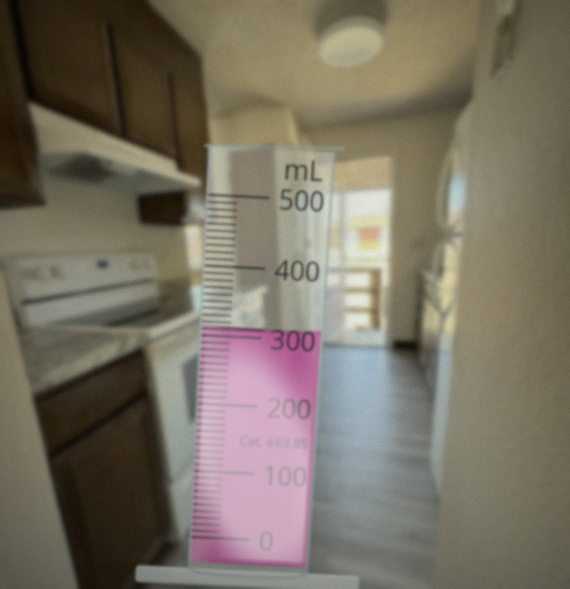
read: 310 mL
